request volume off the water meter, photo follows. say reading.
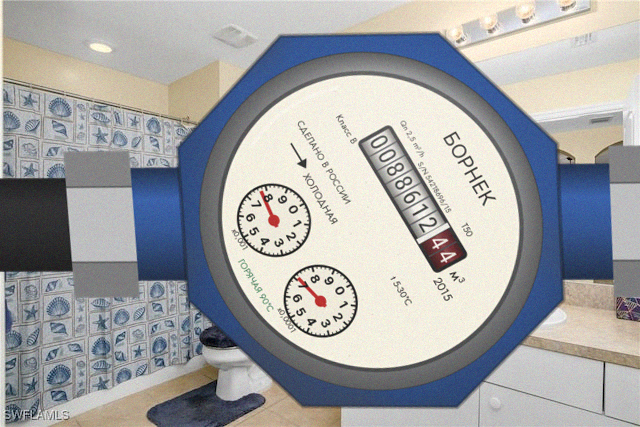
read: 88612.4477 m³
